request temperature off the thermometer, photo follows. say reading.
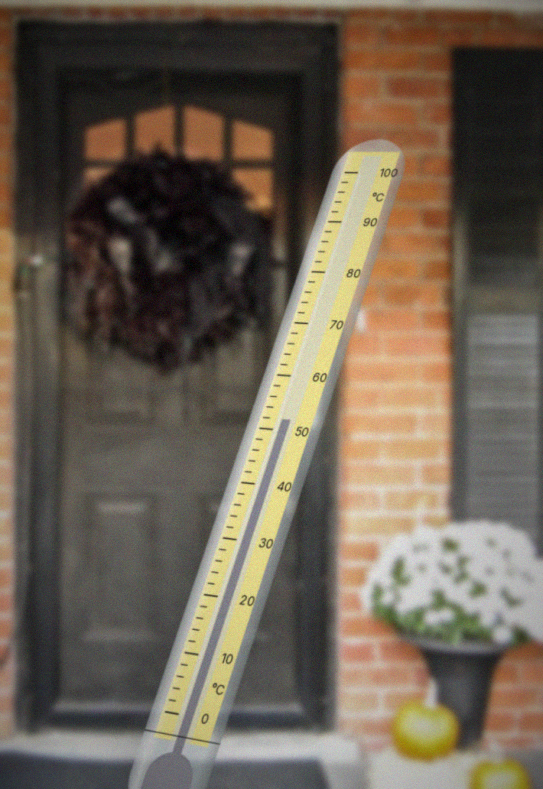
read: 52 °C
